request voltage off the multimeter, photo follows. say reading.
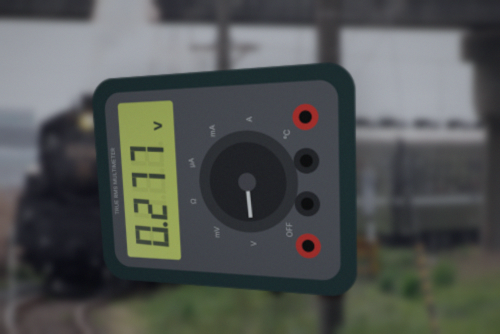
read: 0.277 V
